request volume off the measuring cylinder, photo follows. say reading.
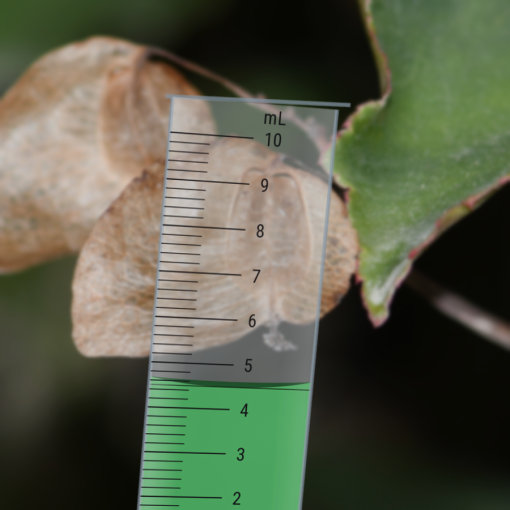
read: 4.5 mL
